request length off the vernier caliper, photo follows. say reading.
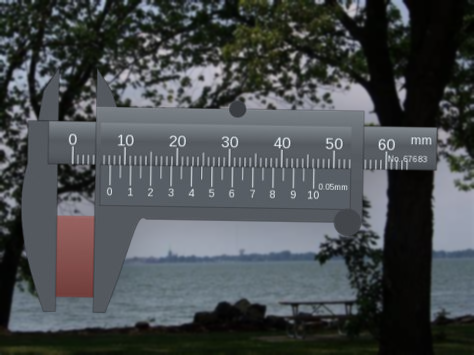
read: 7.2 mm
